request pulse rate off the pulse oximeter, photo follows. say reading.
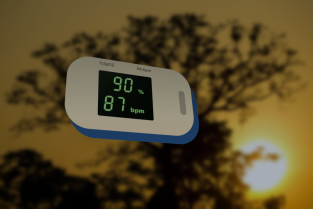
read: 87 bpm
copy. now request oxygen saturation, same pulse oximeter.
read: 90 %
